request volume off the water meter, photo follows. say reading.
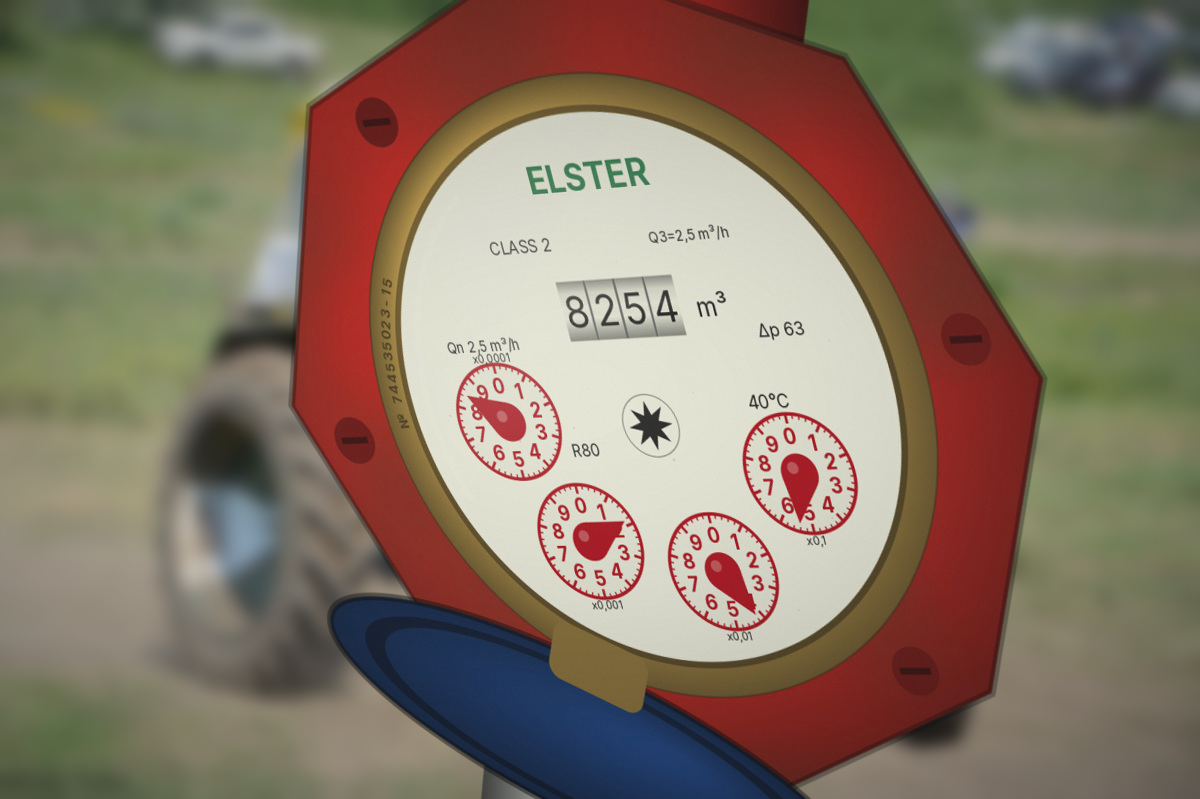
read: 8254.5418 m³
